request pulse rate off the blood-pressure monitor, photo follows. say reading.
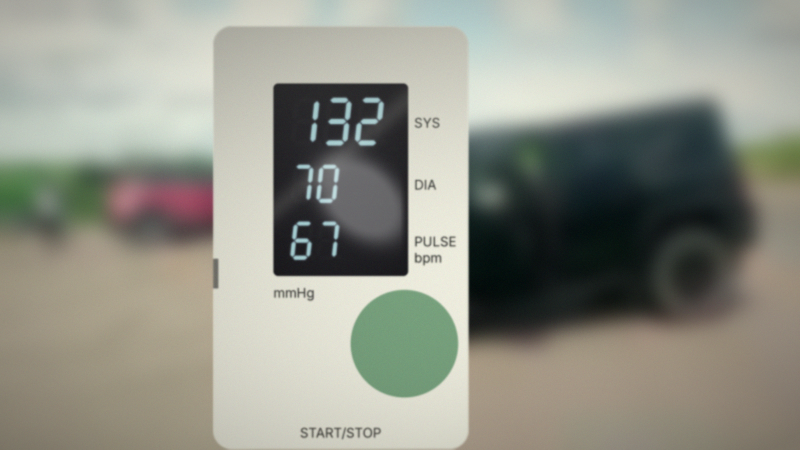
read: 67 bpm
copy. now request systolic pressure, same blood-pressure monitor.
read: 132 mmHg
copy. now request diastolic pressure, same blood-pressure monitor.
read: 70 mmHg
